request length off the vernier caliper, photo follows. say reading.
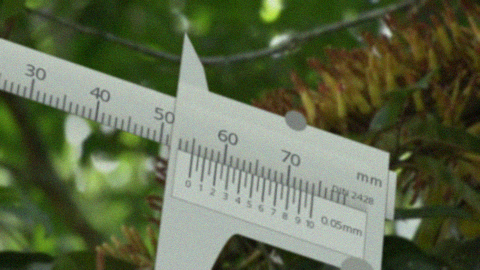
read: 55.0 mm
